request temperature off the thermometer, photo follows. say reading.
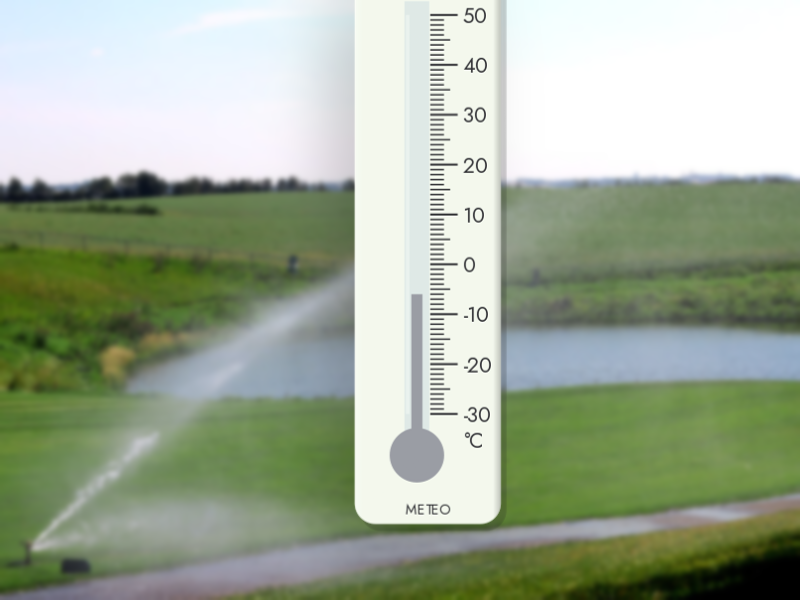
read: -6 °C
